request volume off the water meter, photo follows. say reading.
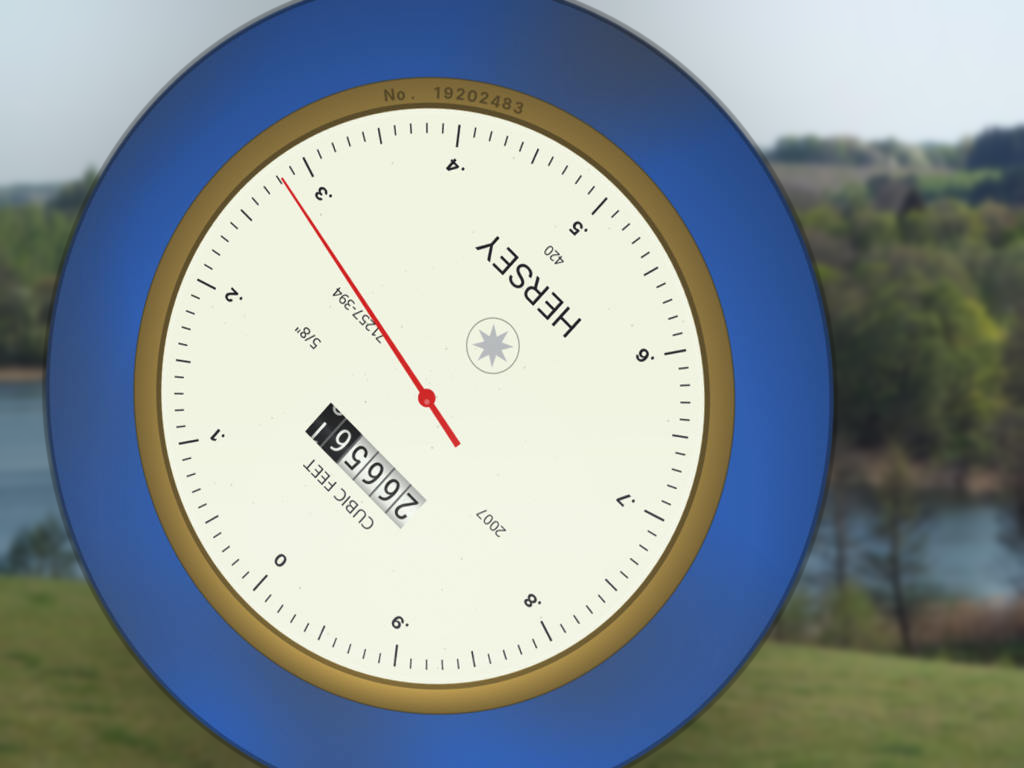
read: 266561.28 ft³
